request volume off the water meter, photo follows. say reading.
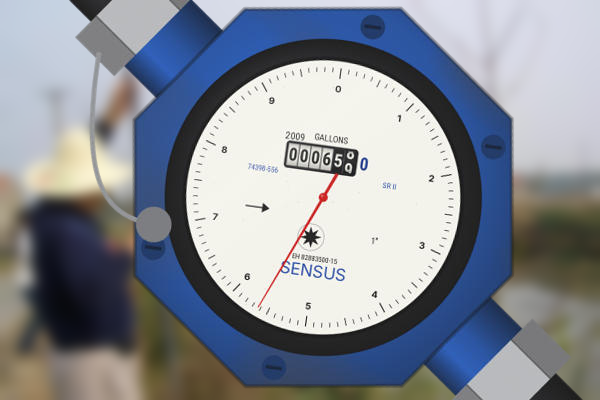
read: 6585.6 gal
